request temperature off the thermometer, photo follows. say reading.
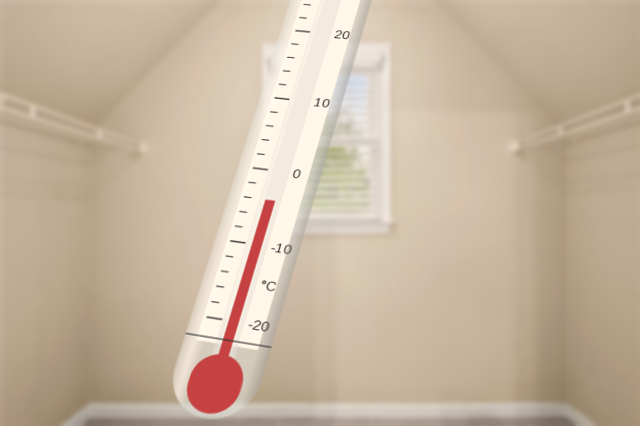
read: -4 °C
